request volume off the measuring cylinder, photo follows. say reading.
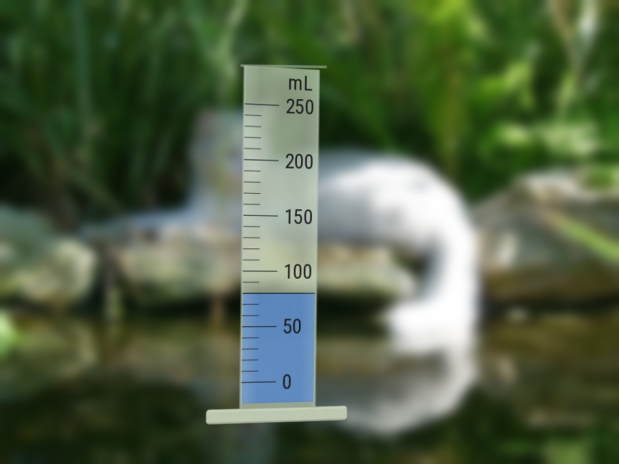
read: 80 mL
